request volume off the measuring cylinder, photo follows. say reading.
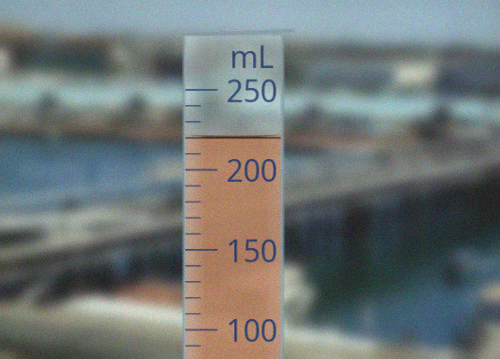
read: 220 mL
